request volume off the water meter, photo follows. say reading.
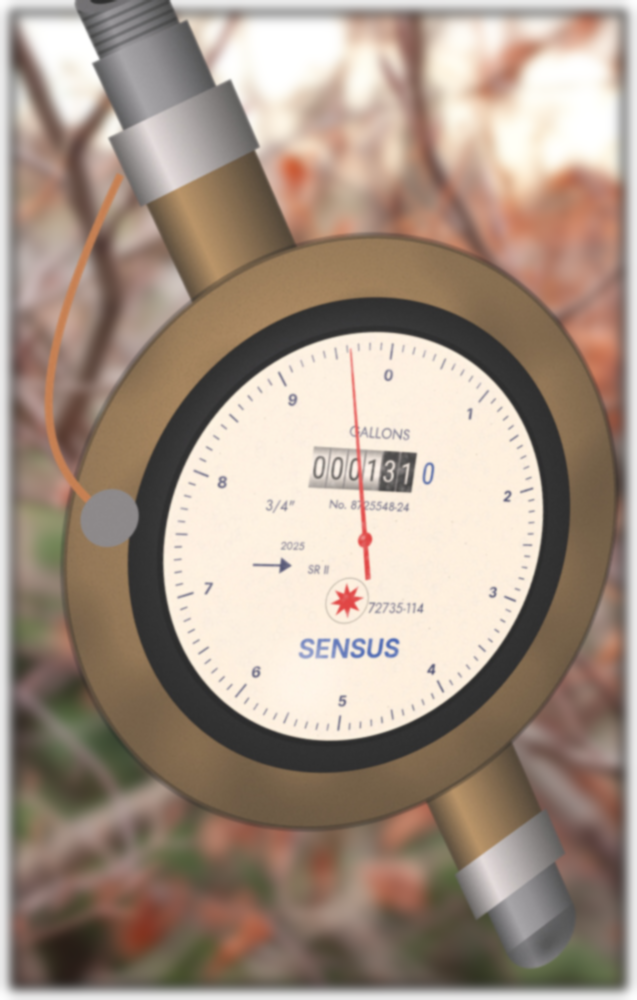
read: 1309.6 gal
